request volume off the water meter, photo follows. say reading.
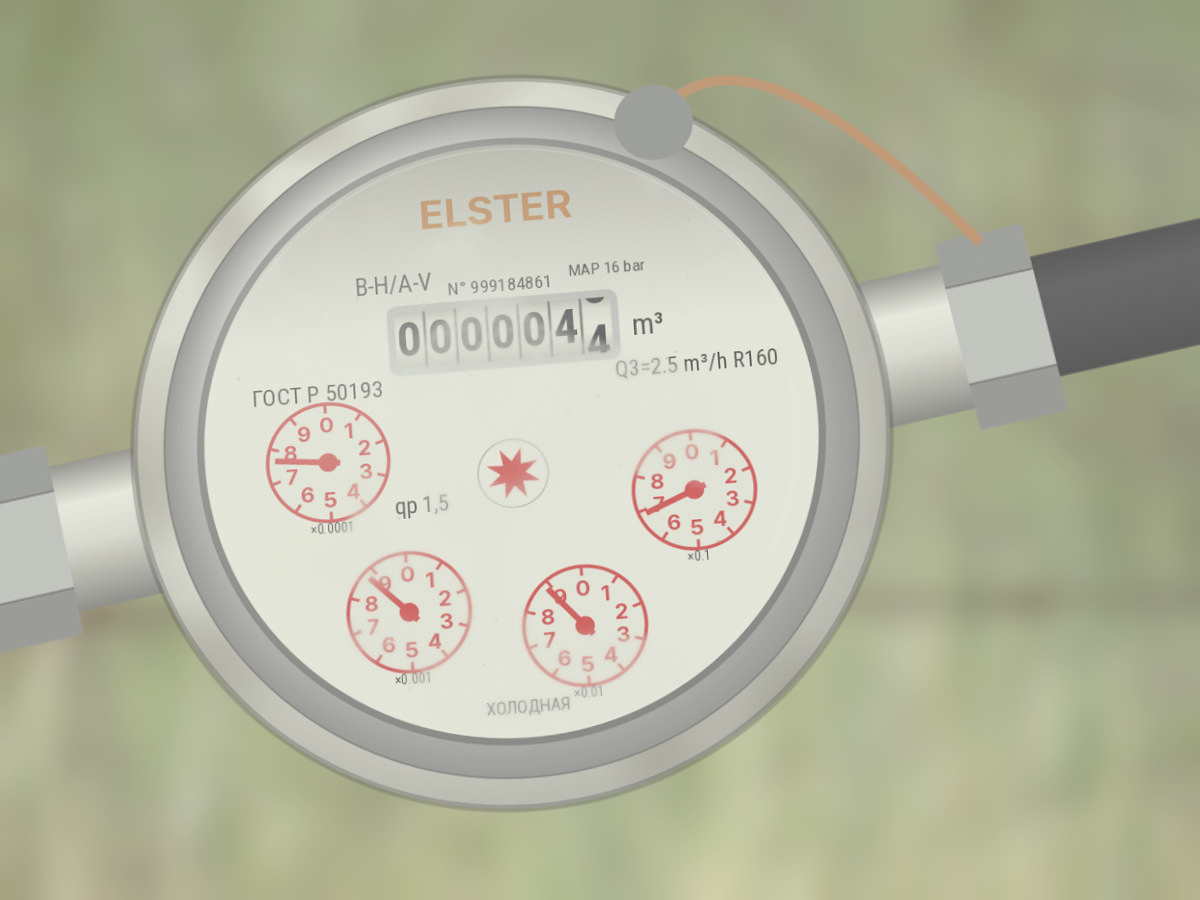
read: 43.6887 m³
